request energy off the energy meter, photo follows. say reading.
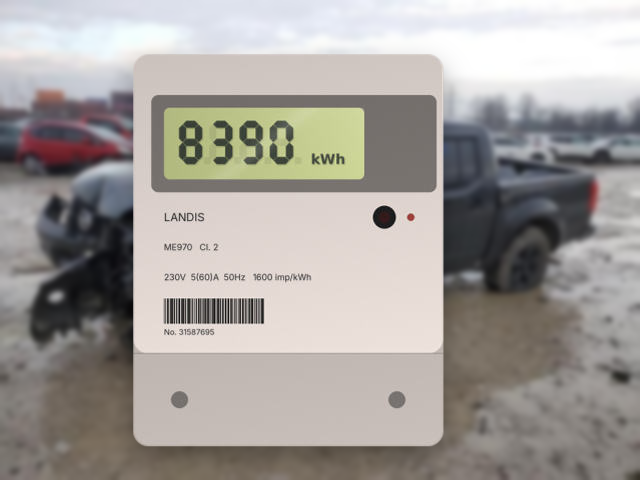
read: 8390 kWh
